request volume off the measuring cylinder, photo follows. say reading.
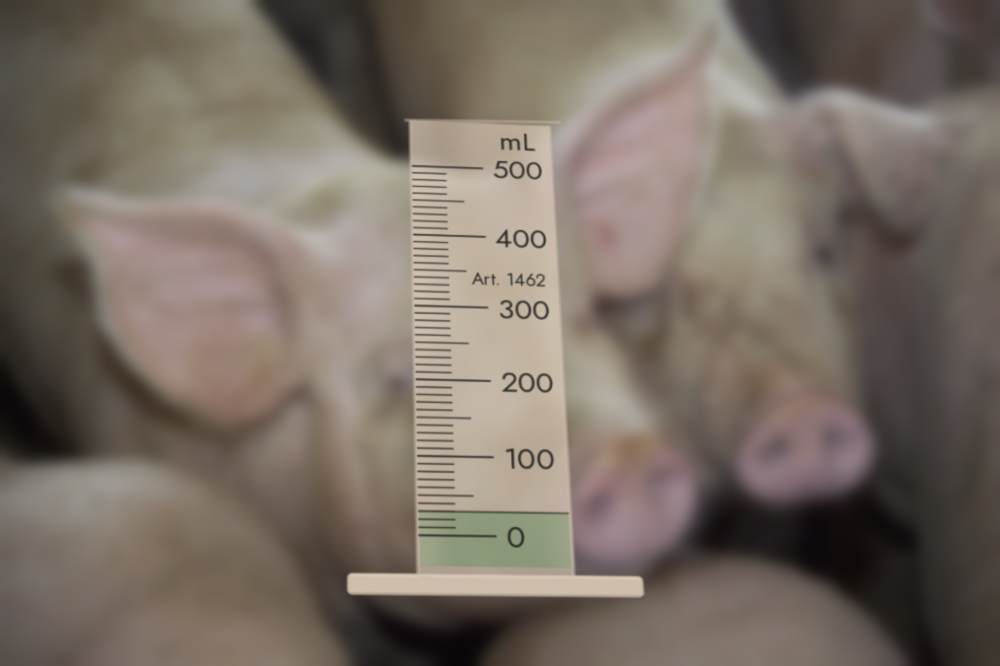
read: 30 mL
